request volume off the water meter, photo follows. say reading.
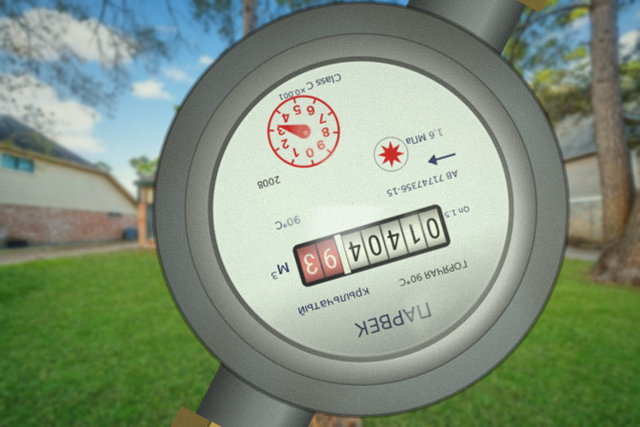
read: 1404.933 m³
